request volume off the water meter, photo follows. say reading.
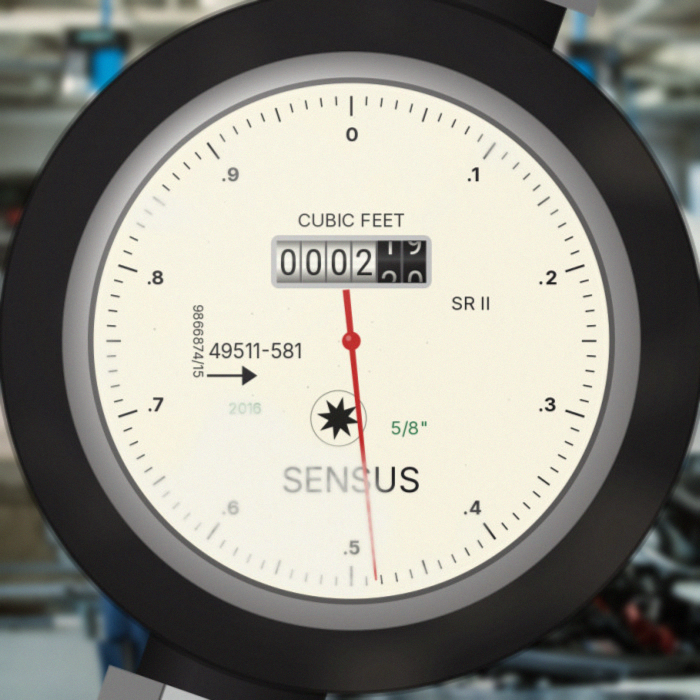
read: 219.48 ft³
